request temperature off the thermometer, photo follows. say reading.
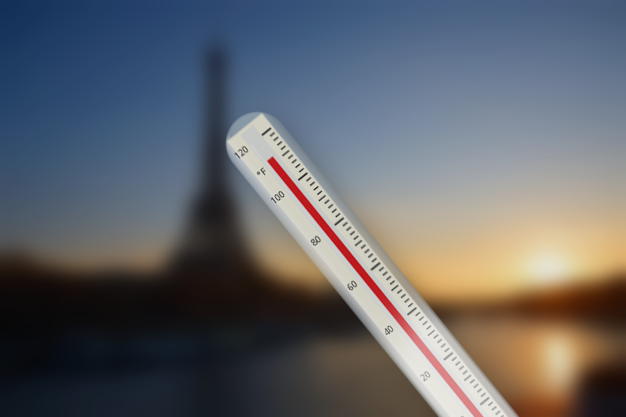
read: 112 °F
